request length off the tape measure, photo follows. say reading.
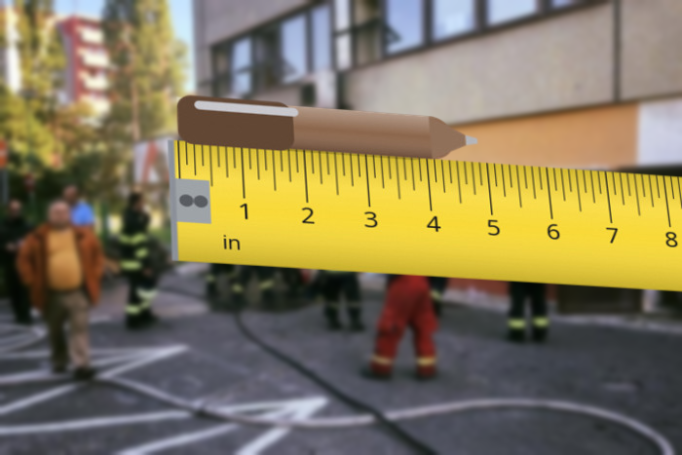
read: 4.875 in
